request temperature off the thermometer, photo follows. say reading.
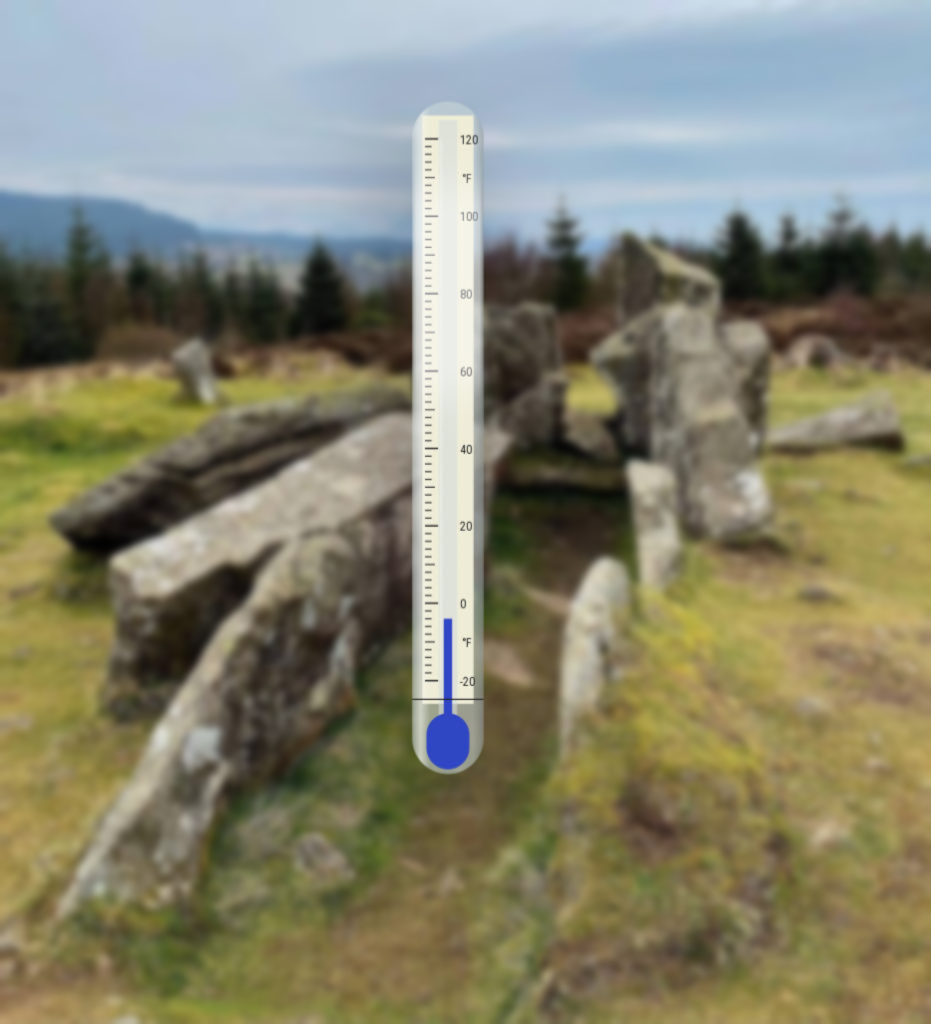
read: -4 °F
